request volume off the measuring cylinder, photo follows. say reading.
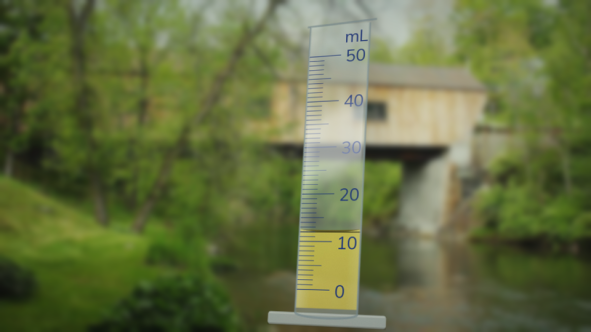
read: 12 mL
